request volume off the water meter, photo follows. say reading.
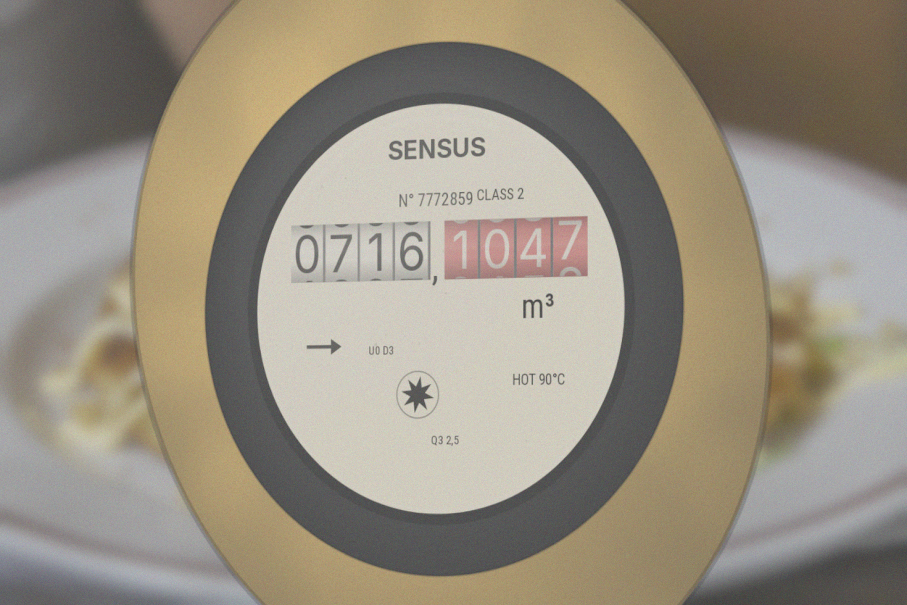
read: 716.1047 m³
